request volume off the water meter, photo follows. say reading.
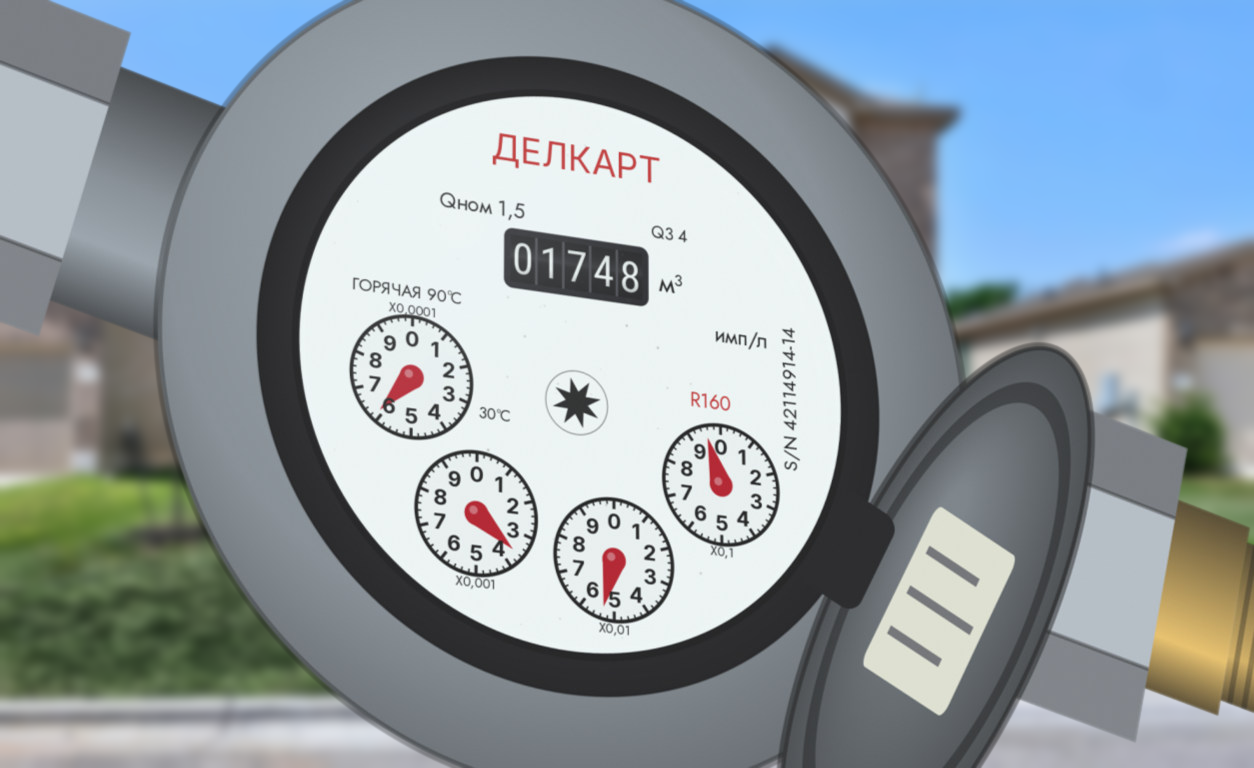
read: 1747.9536 m³
